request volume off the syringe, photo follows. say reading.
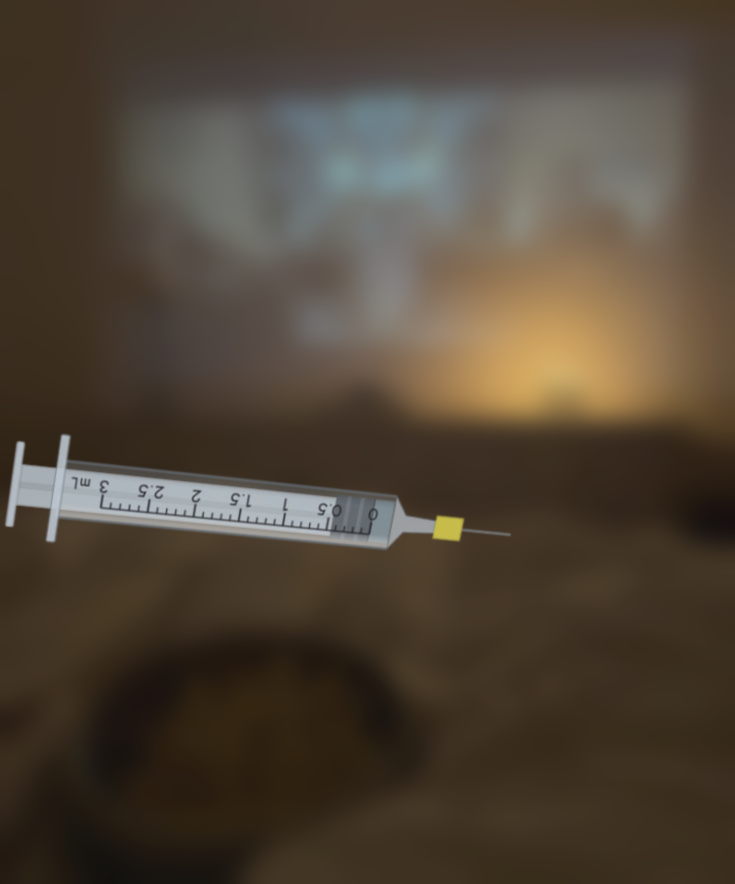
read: 0 mL
